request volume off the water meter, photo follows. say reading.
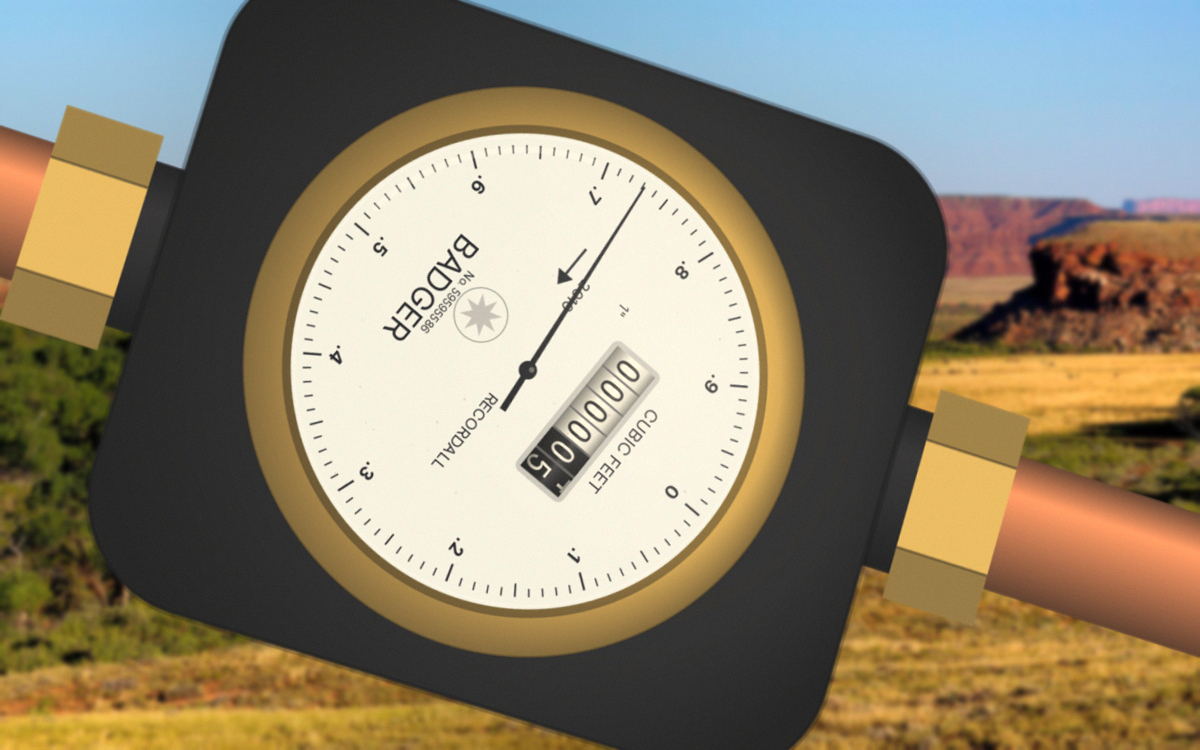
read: 4.73 ft³
